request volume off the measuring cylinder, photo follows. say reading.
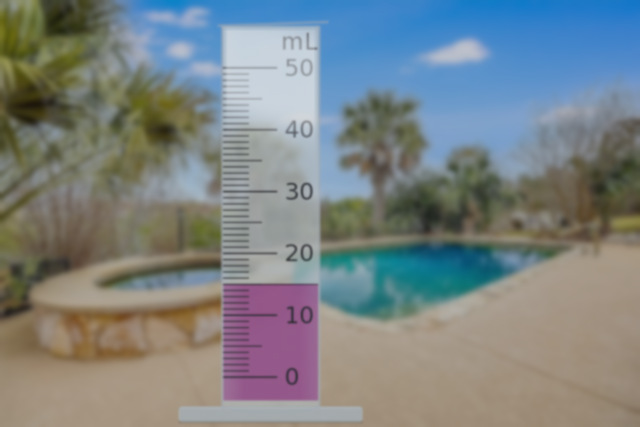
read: 15 mL
